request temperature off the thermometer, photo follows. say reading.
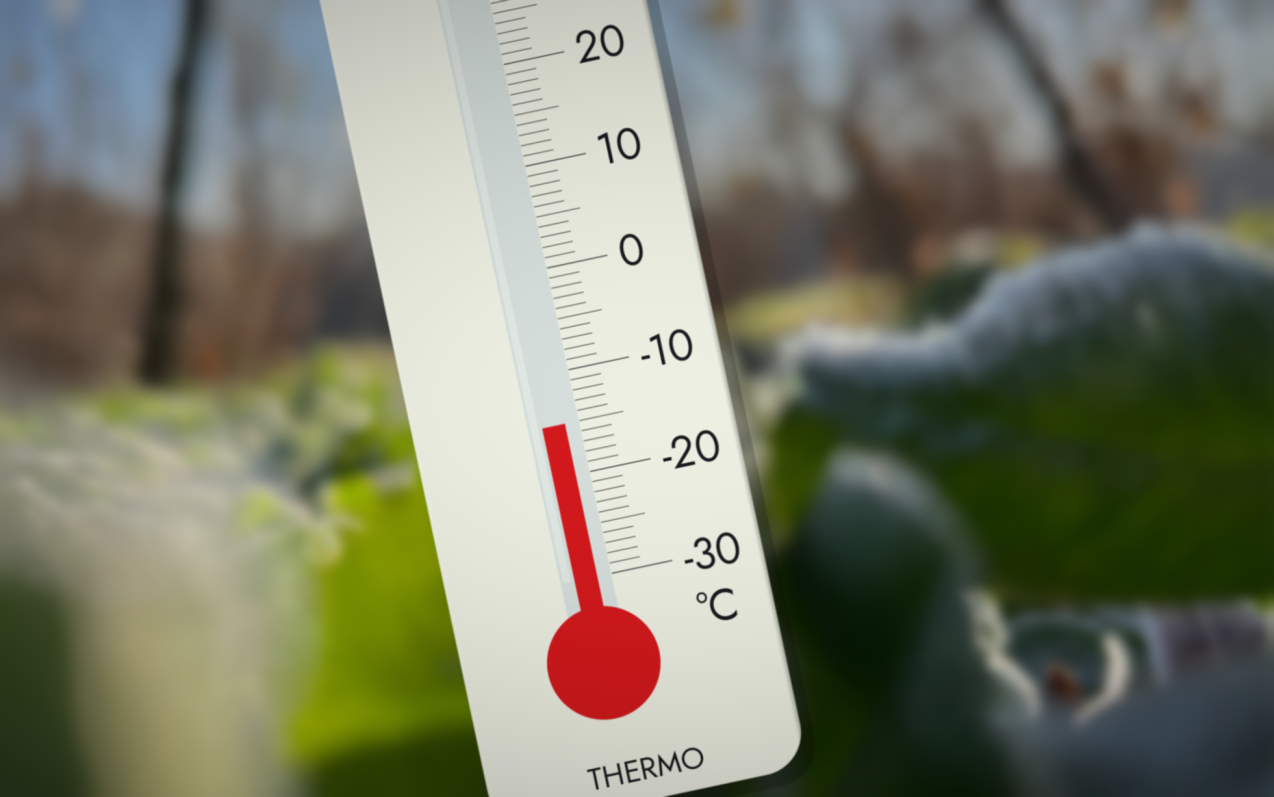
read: -15 °C
